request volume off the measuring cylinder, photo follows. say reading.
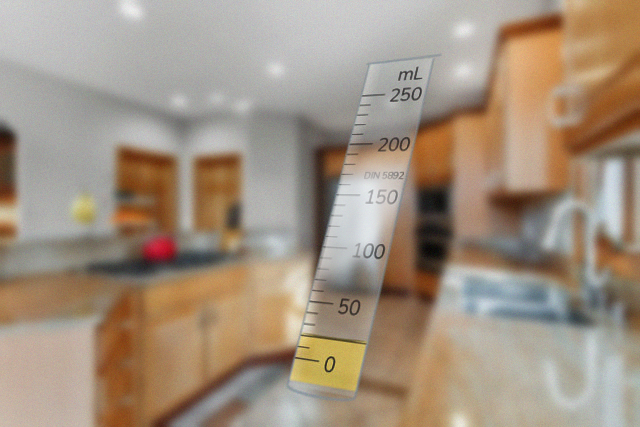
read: 20 mL
